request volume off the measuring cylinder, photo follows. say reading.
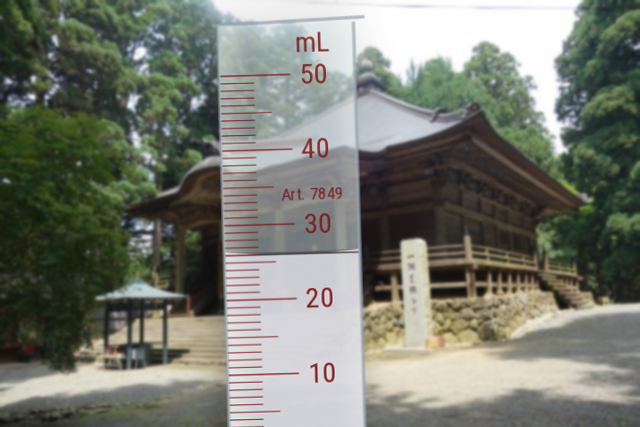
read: 26 mL
